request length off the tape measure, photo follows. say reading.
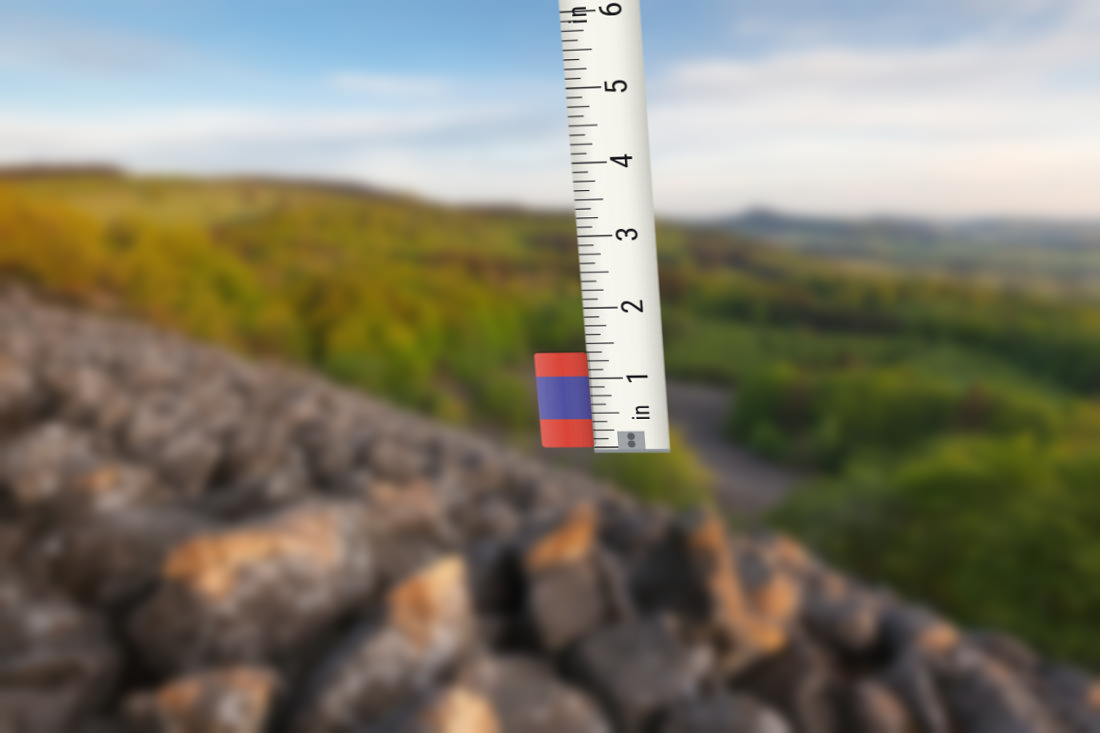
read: 1.375 in
